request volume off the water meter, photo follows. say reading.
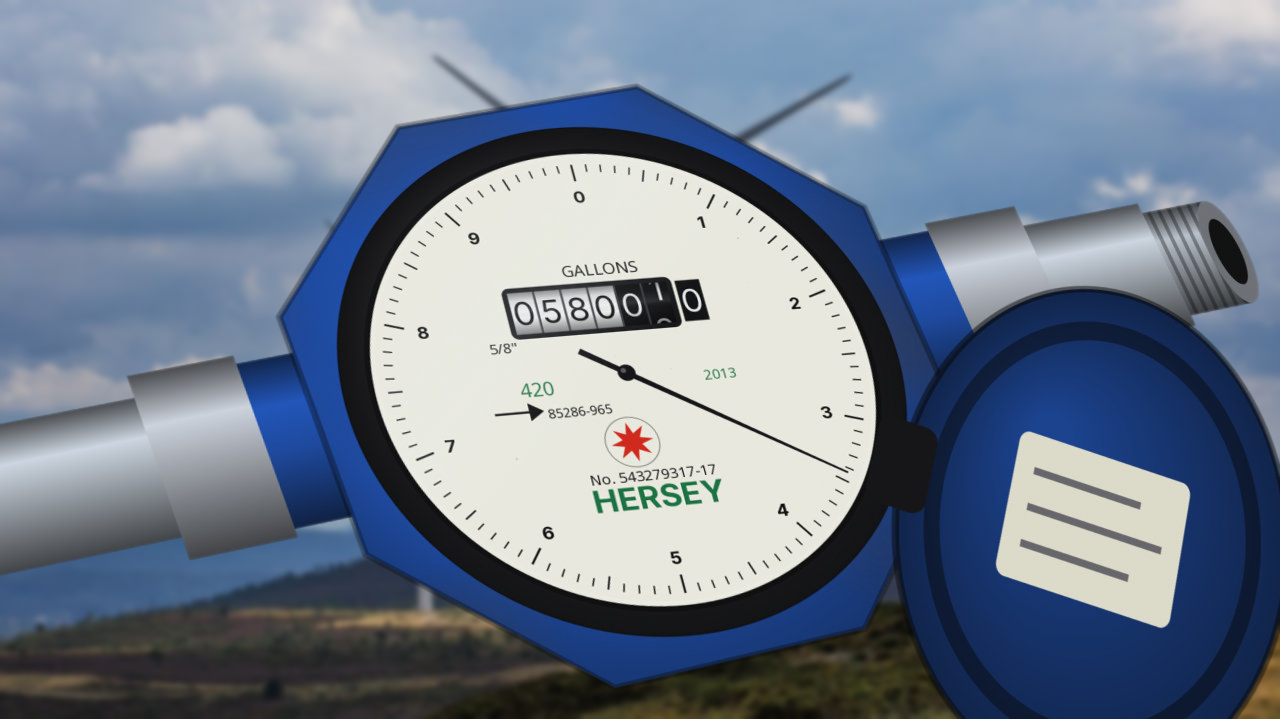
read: 580013.4 gal
